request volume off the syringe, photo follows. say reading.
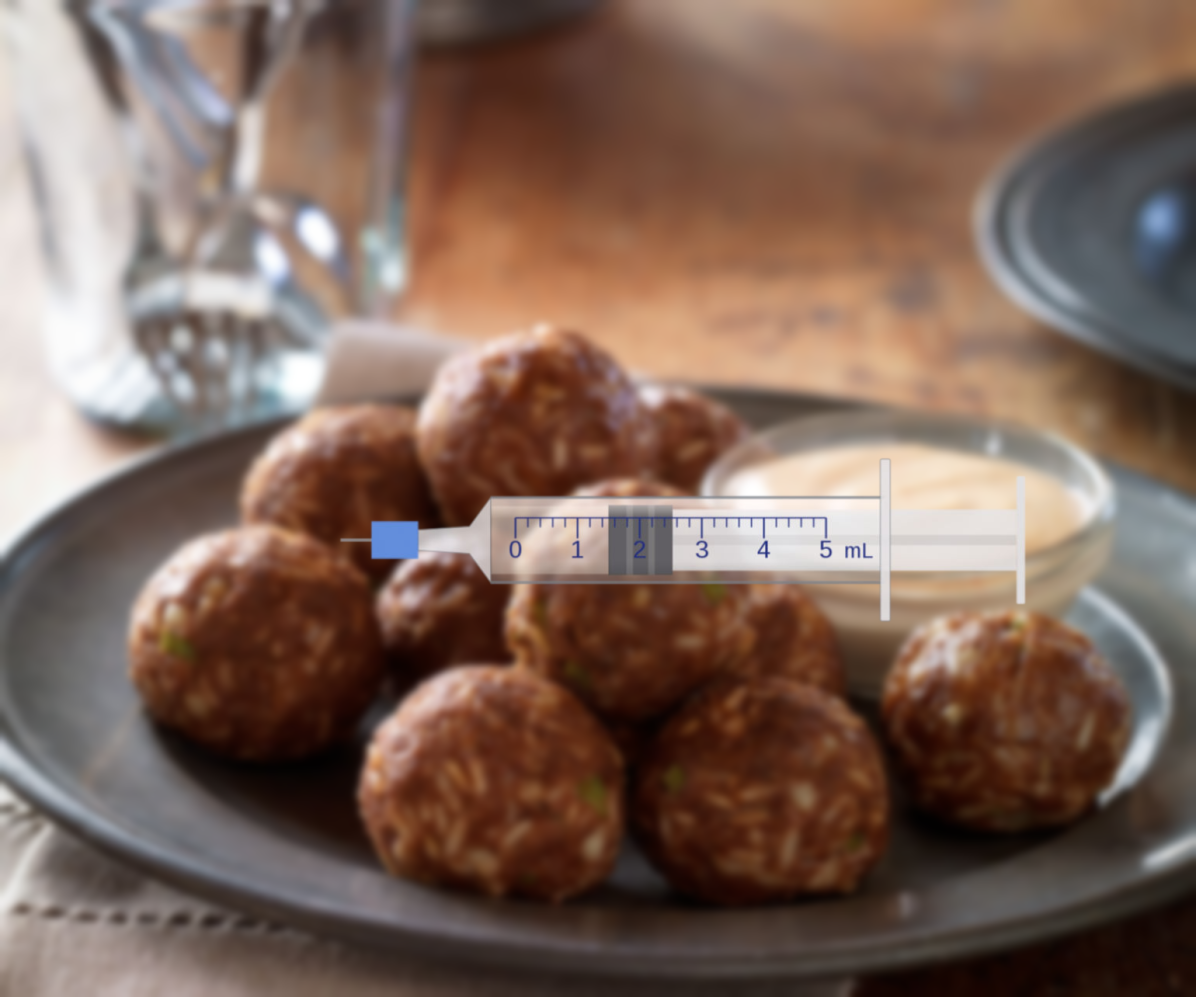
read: 1.5 mL
